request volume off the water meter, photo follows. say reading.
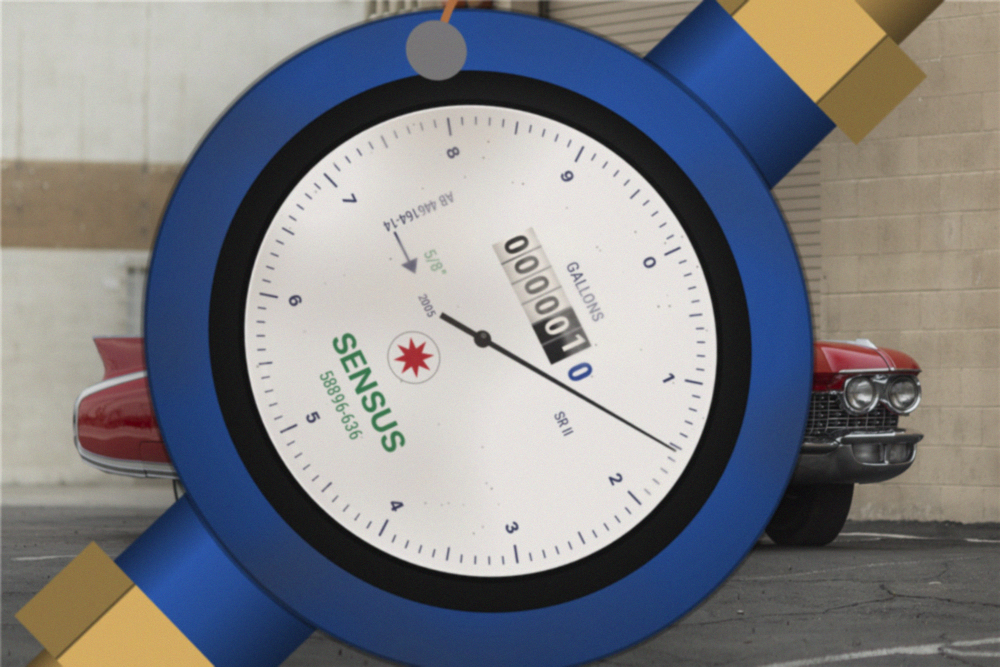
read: 11.5 gal
